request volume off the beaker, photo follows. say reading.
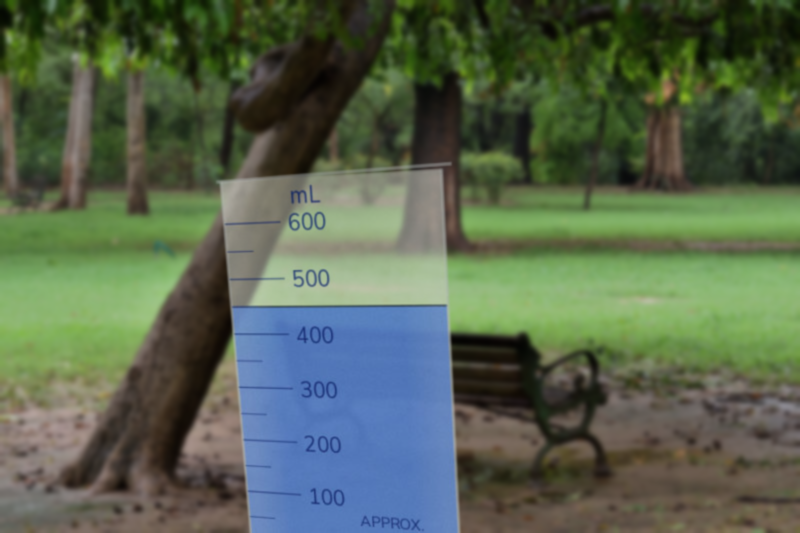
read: 450 mL
